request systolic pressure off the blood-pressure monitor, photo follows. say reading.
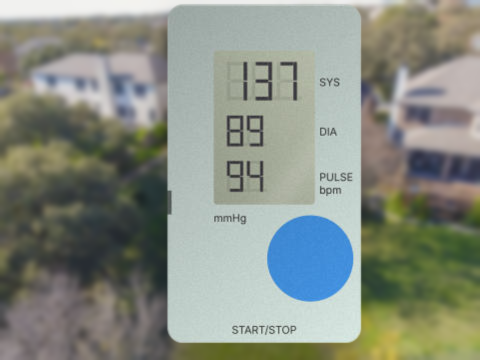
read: 137 mmHg
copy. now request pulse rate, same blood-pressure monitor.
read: 94 bpm
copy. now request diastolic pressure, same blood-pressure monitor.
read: 89 mmHg
